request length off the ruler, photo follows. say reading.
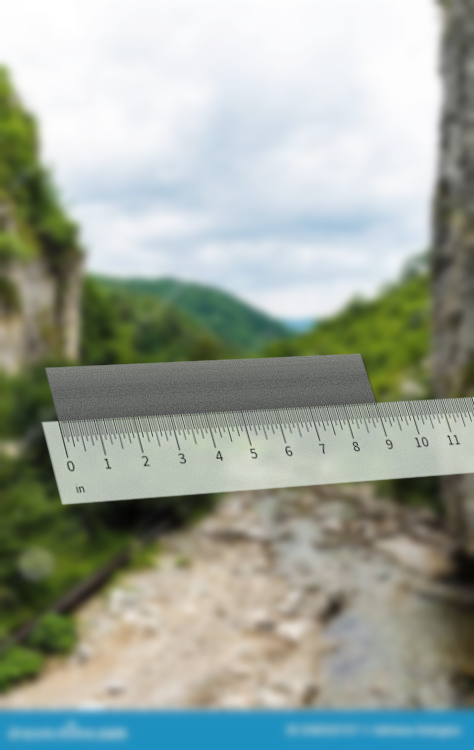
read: 9 in
